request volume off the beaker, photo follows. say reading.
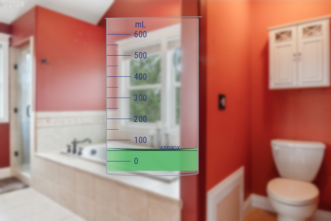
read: 50 mL
